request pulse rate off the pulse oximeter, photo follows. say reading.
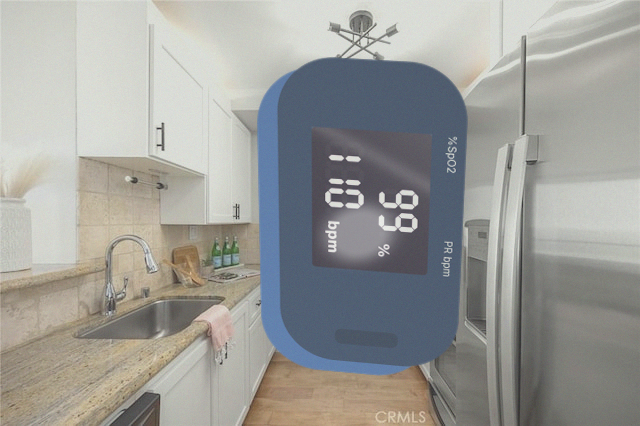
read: 110 bpm
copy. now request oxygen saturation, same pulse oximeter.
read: 99 %
